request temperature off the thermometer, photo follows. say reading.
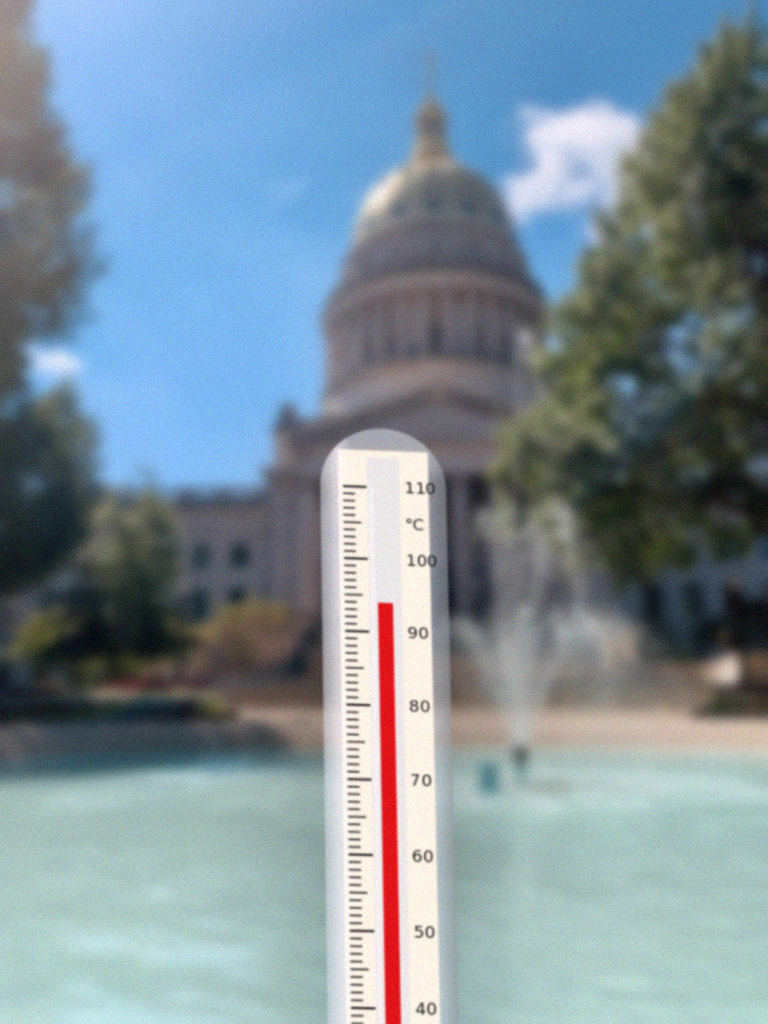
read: 94 °C
